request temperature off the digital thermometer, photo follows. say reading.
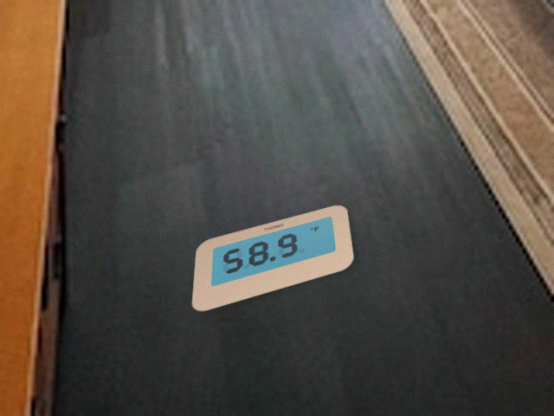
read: 58.9 °F
